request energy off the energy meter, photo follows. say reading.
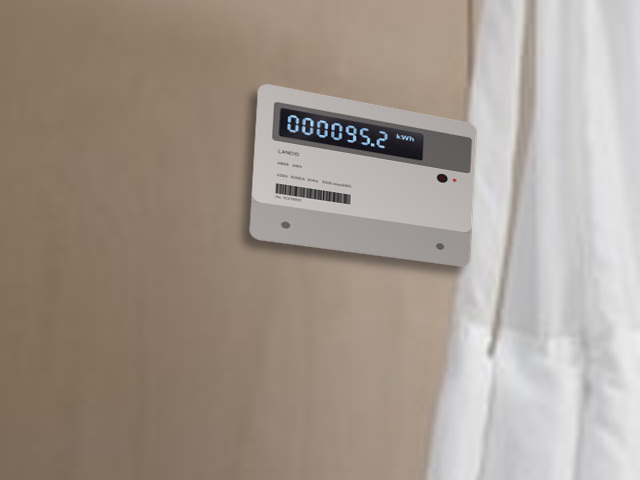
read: 95.2 kWh
